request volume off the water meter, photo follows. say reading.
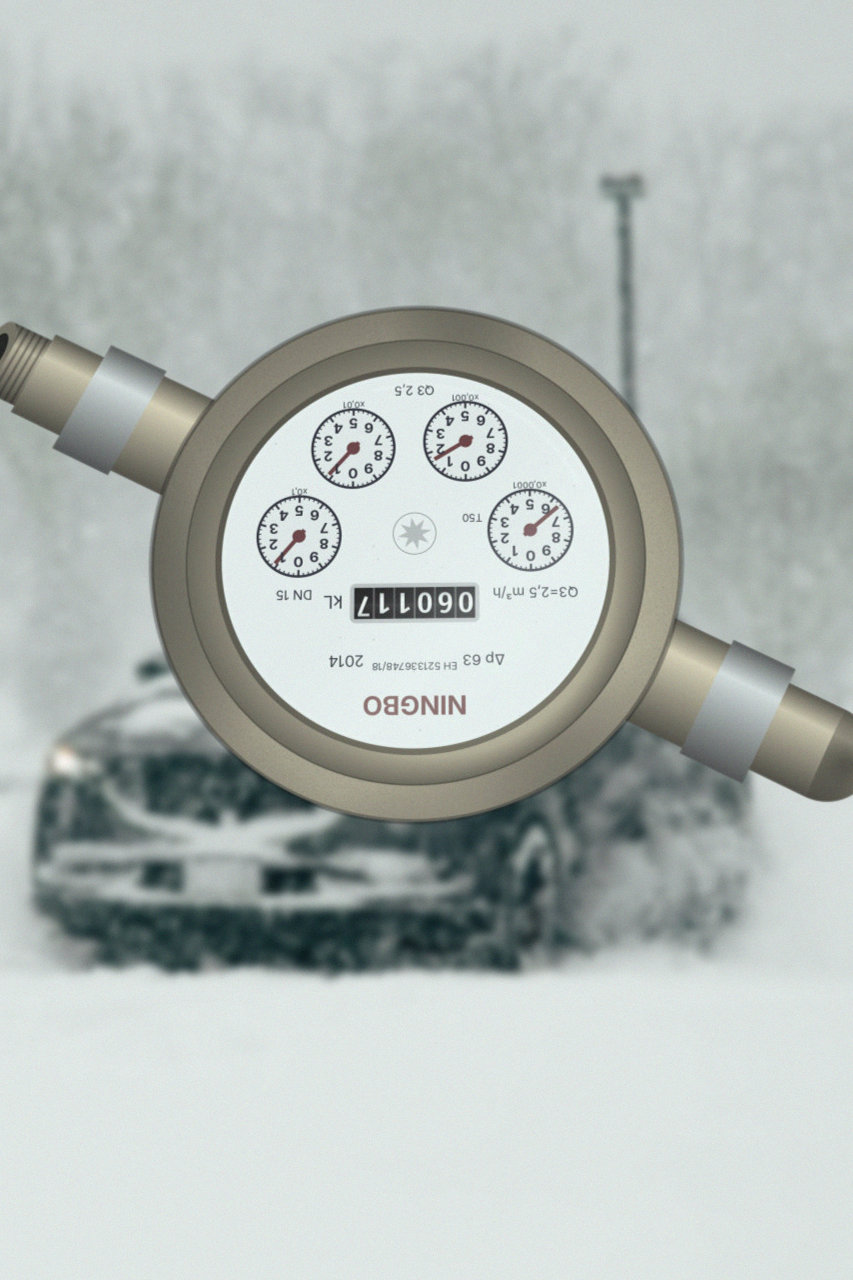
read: 60117.1116 kL
